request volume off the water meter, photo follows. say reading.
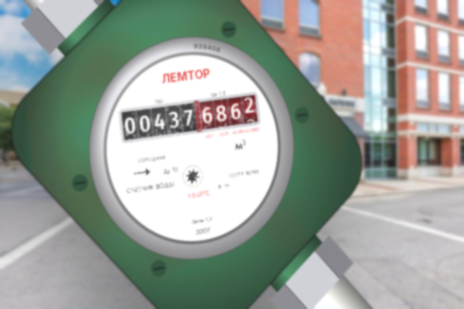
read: 437.6862 m³
